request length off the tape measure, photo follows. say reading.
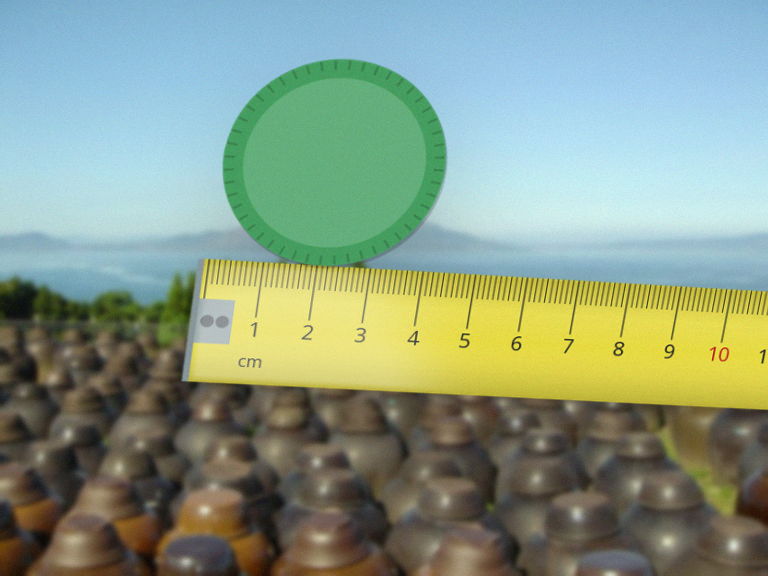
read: 4.1 cm
